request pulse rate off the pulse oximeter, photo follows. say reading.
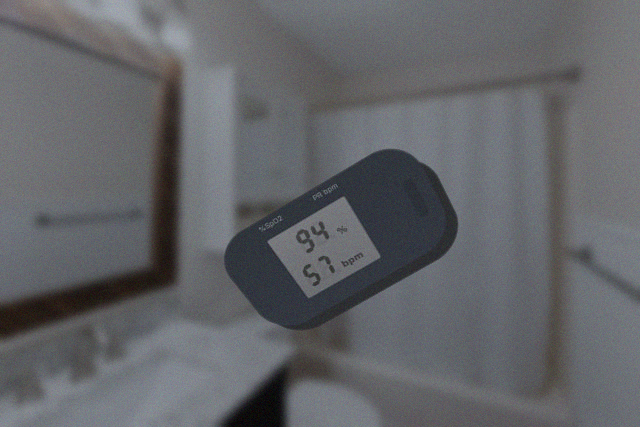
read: 57 bpm
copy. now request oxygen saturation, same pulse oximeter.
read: 94 %
